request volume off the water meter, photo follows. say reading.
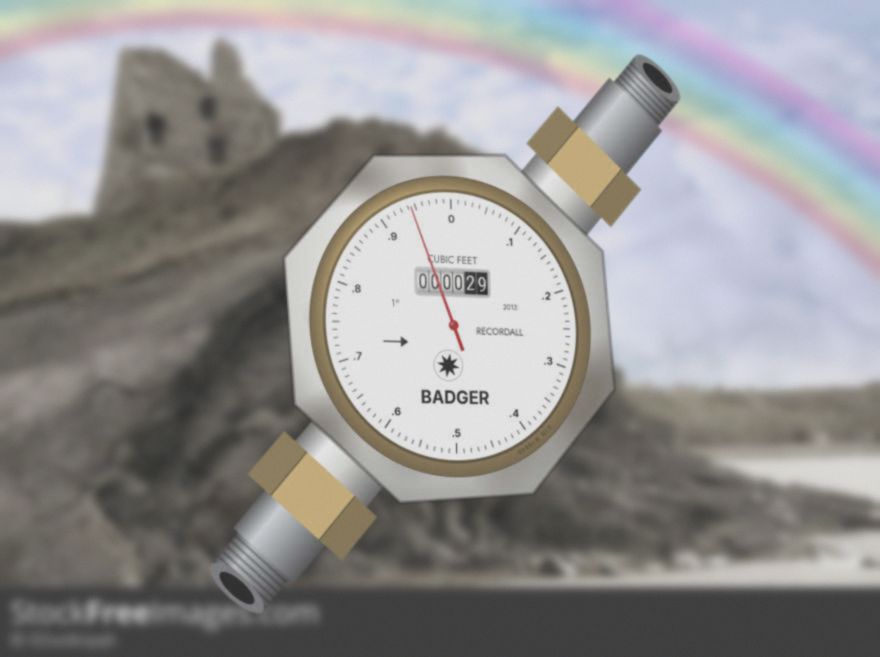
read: 28.94 ft³
